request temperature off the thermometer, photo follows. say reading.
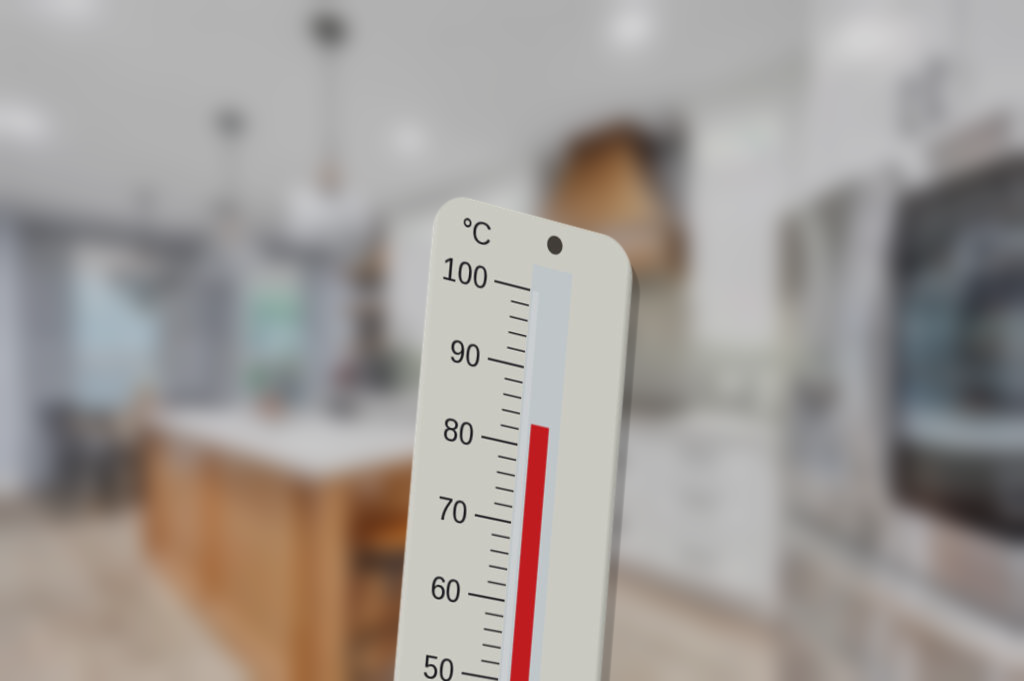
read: 83 °C
